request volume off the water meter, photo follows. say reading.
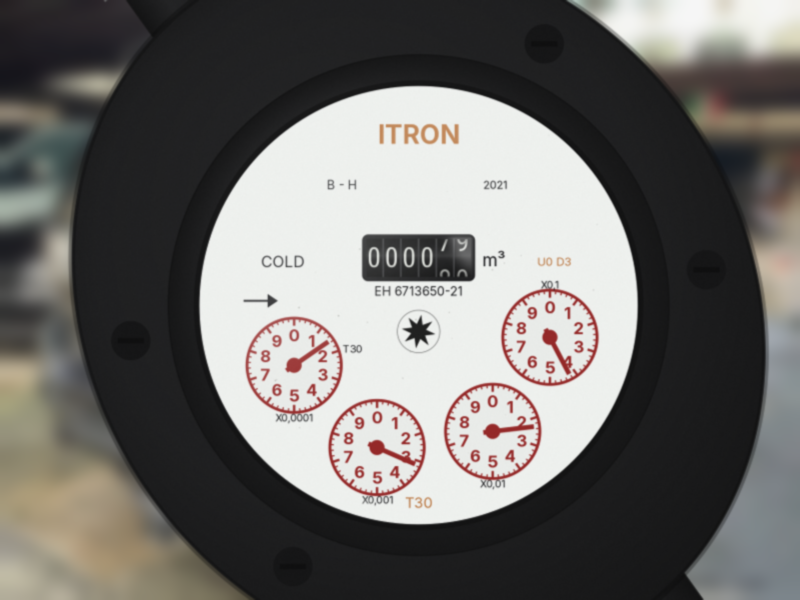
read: 79.4231 m³
